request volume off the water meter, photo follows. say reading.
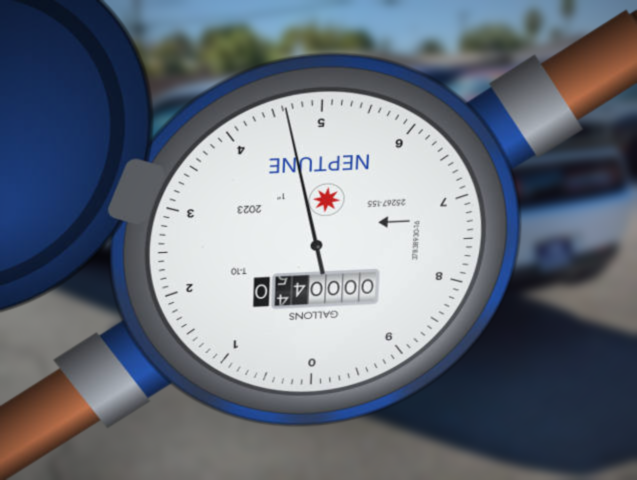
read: 444.6 gal
